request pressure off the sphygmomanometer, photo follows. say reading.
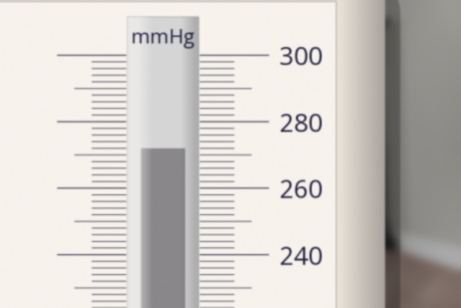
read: 272 mmHg
